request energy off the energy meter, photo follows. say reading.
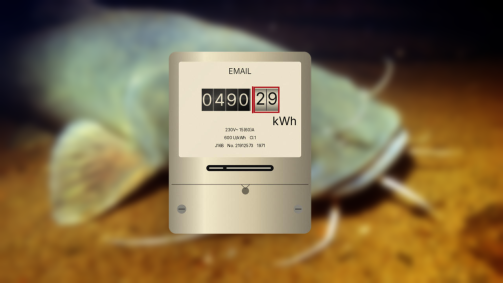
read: 490.29 kWh
